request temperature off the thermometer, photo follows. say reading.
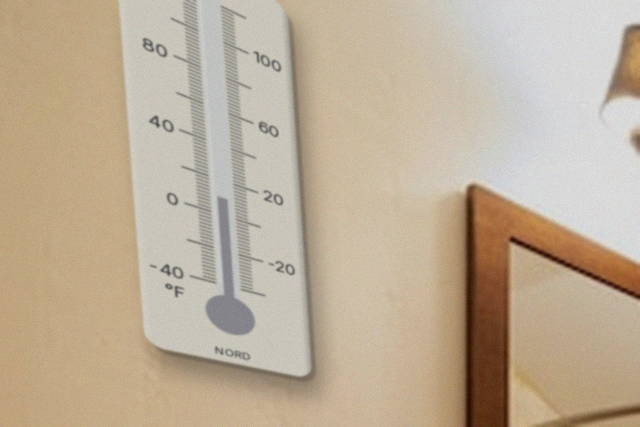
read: 10 °F
